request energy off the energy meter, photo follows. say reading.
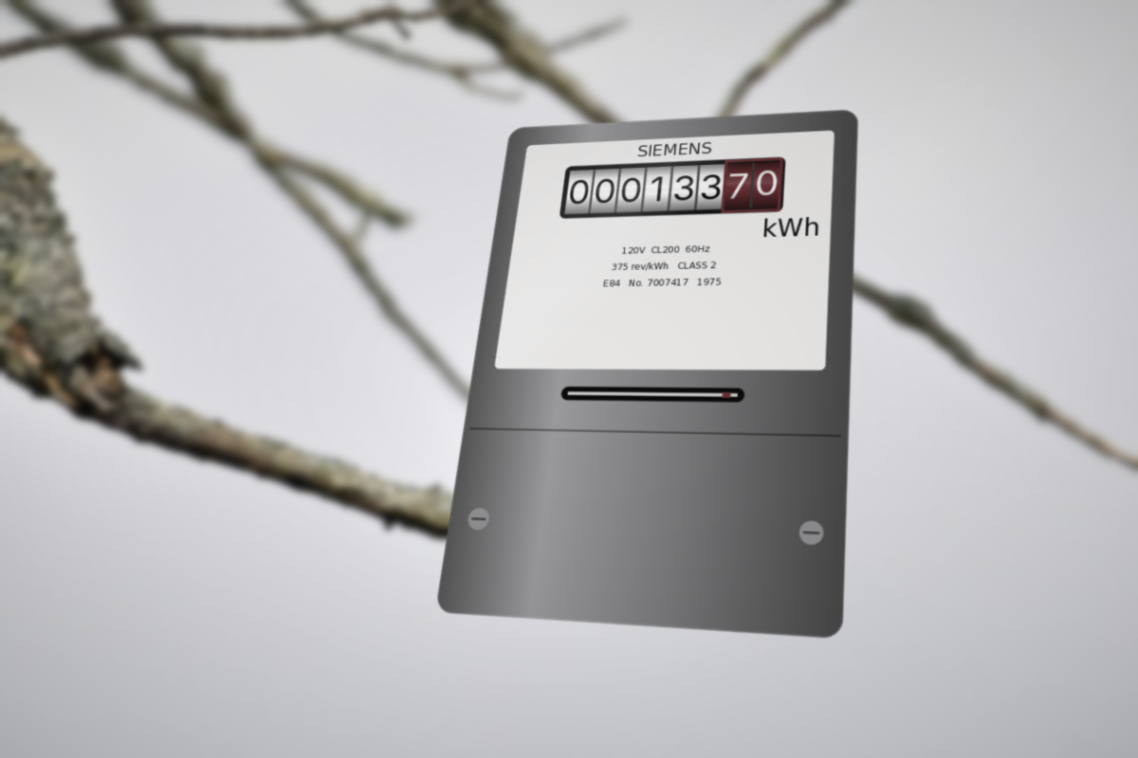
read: 133.70 kWh
